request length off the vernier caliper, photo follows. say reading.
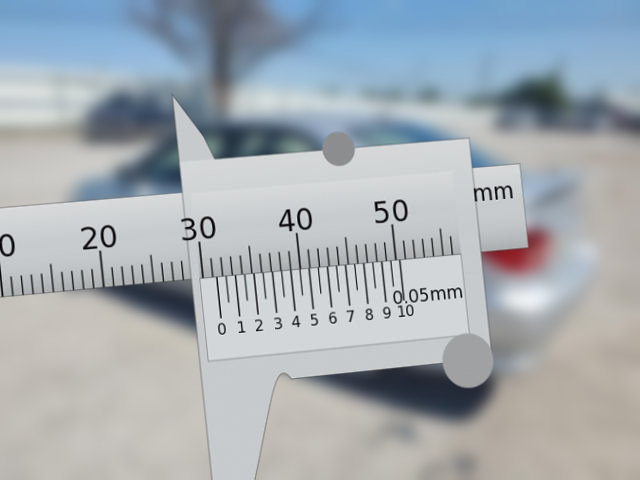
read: 31.4 mm
